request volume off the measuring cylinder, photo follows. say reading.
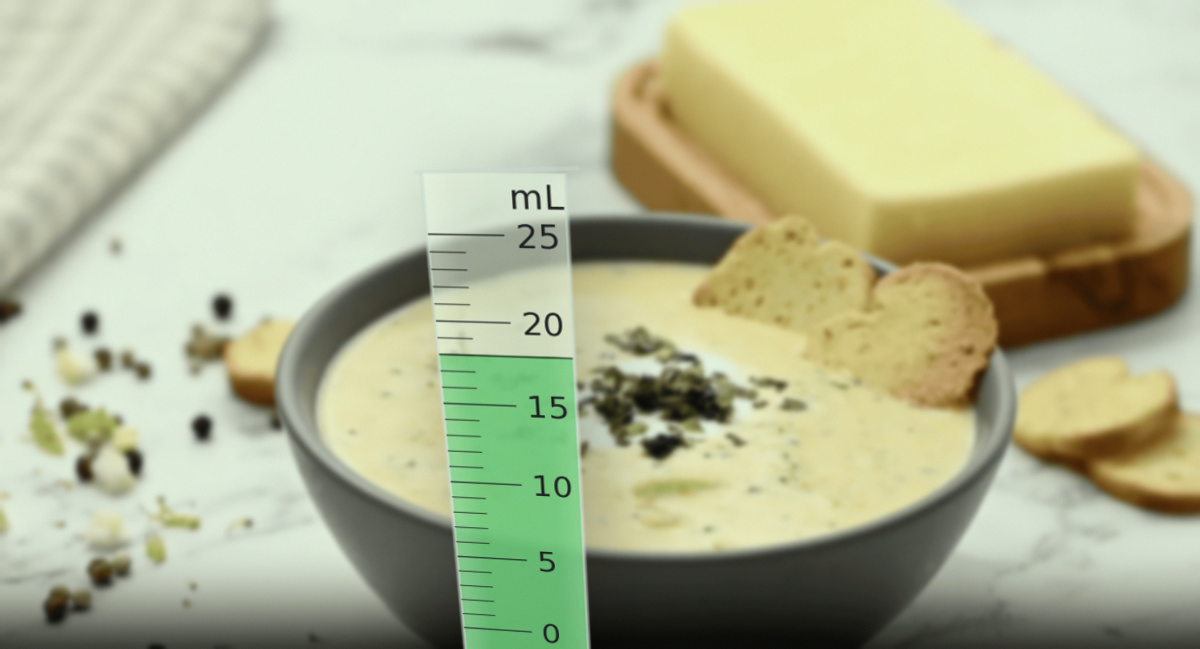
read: 18 mL
